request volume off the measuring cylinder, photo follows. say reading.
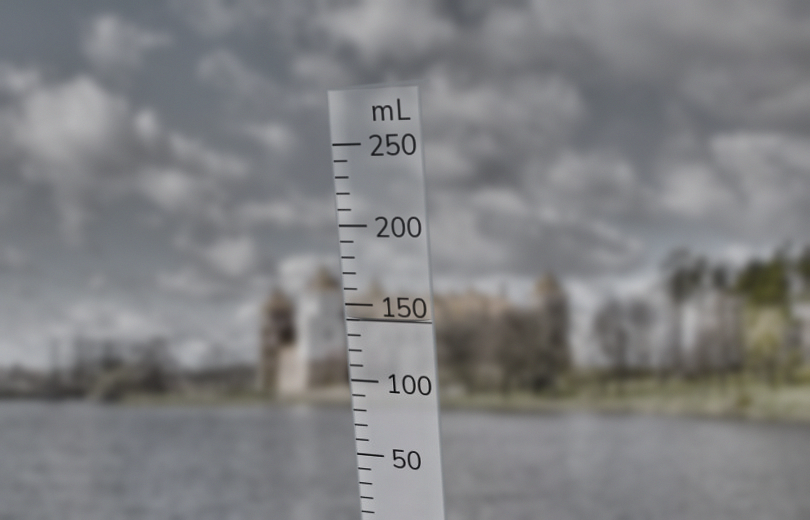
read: 140 mL
